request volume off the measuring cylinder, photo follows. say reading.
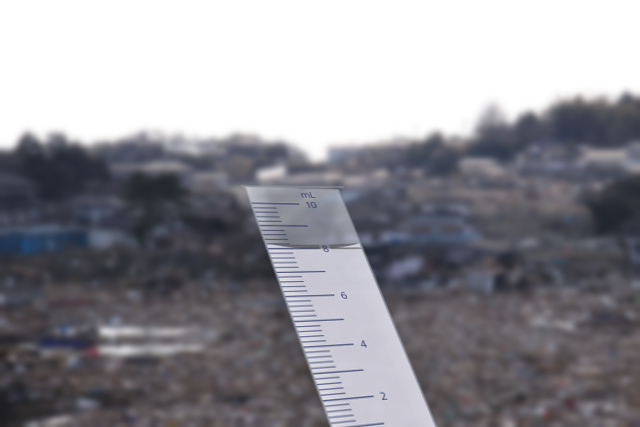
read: 8 mL
